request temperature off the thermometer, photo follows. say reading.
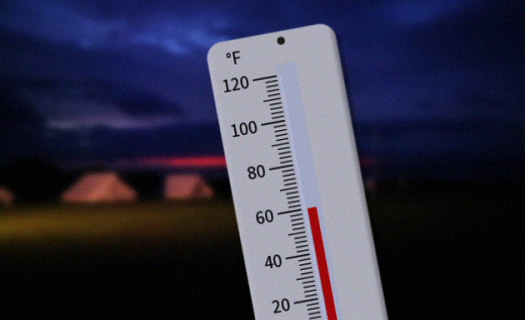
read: 60 °F
